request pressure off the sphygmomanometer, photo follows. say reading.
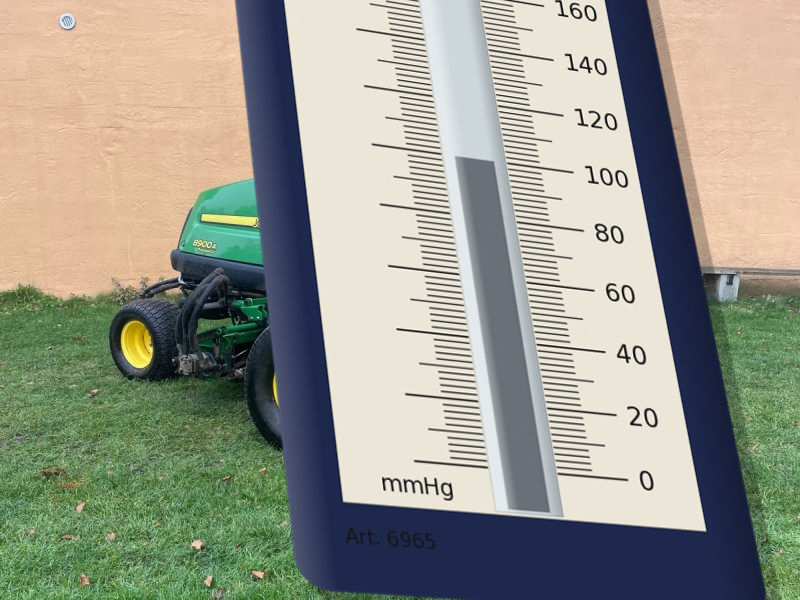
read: 100 mmHg
